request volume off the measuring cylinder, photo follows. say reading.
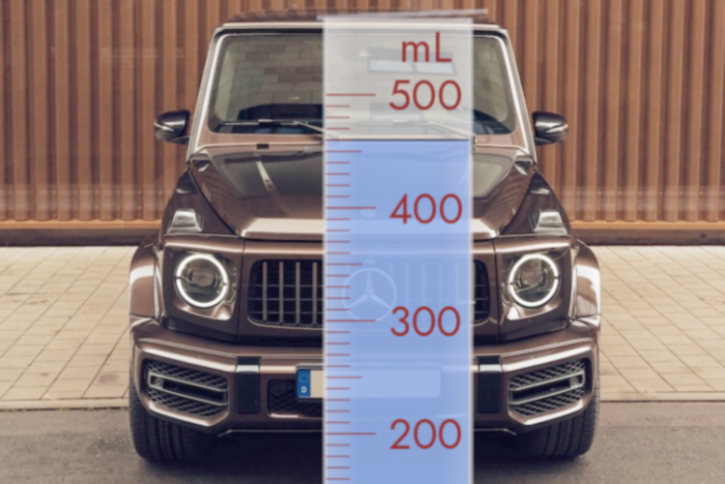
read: 460 mL
